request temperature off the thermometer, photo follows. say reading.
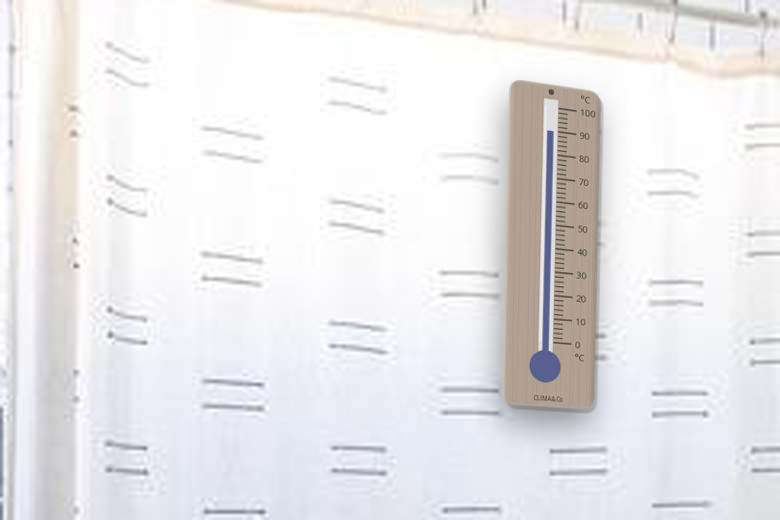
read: 90 °C
